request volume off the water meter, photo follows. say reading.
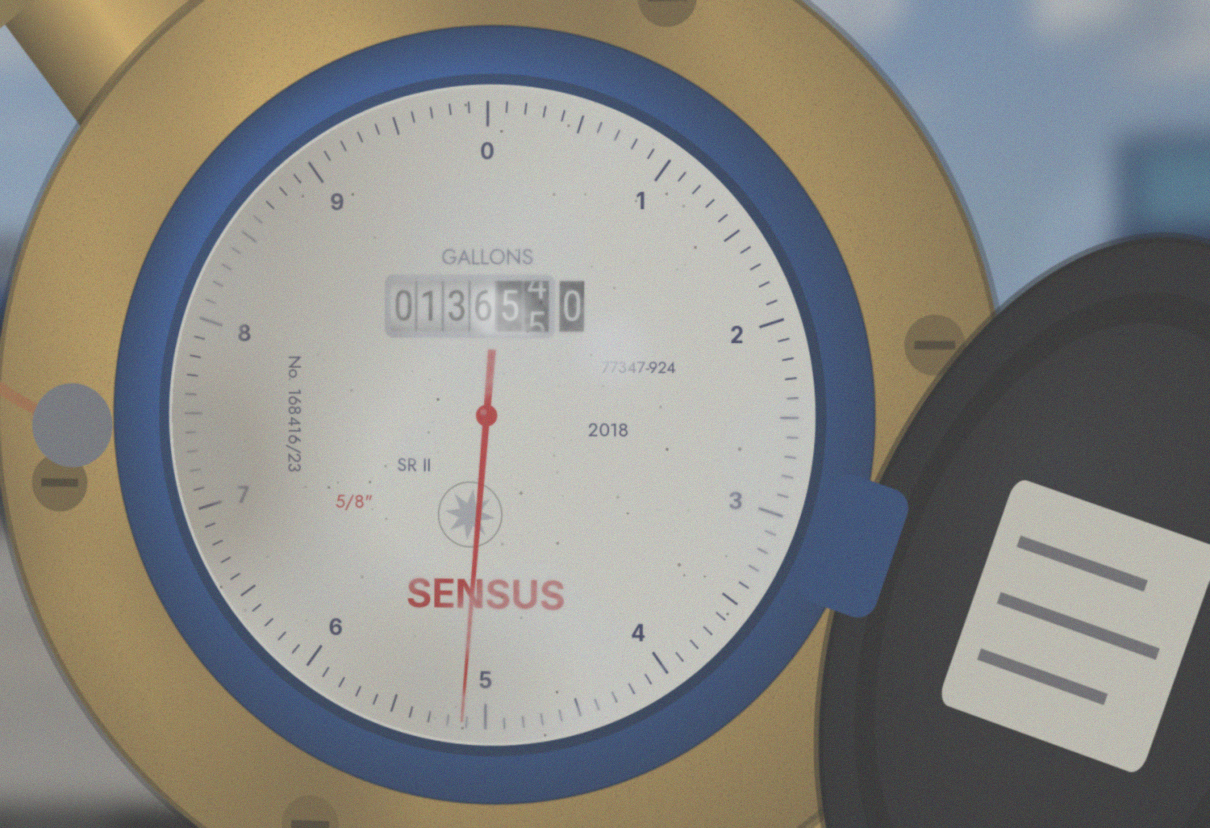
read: 136545.1 gal
